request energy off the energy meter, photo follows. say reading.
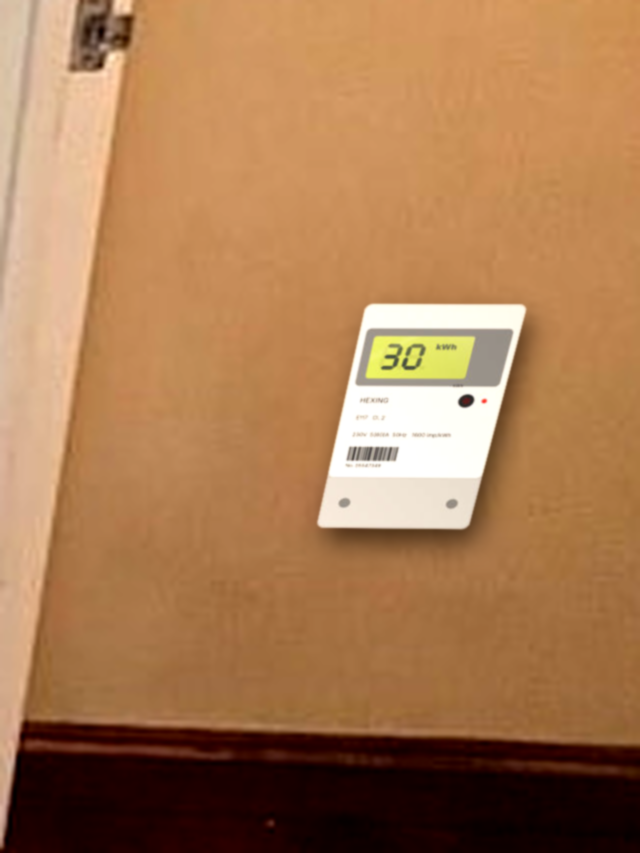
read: 30 kWh
